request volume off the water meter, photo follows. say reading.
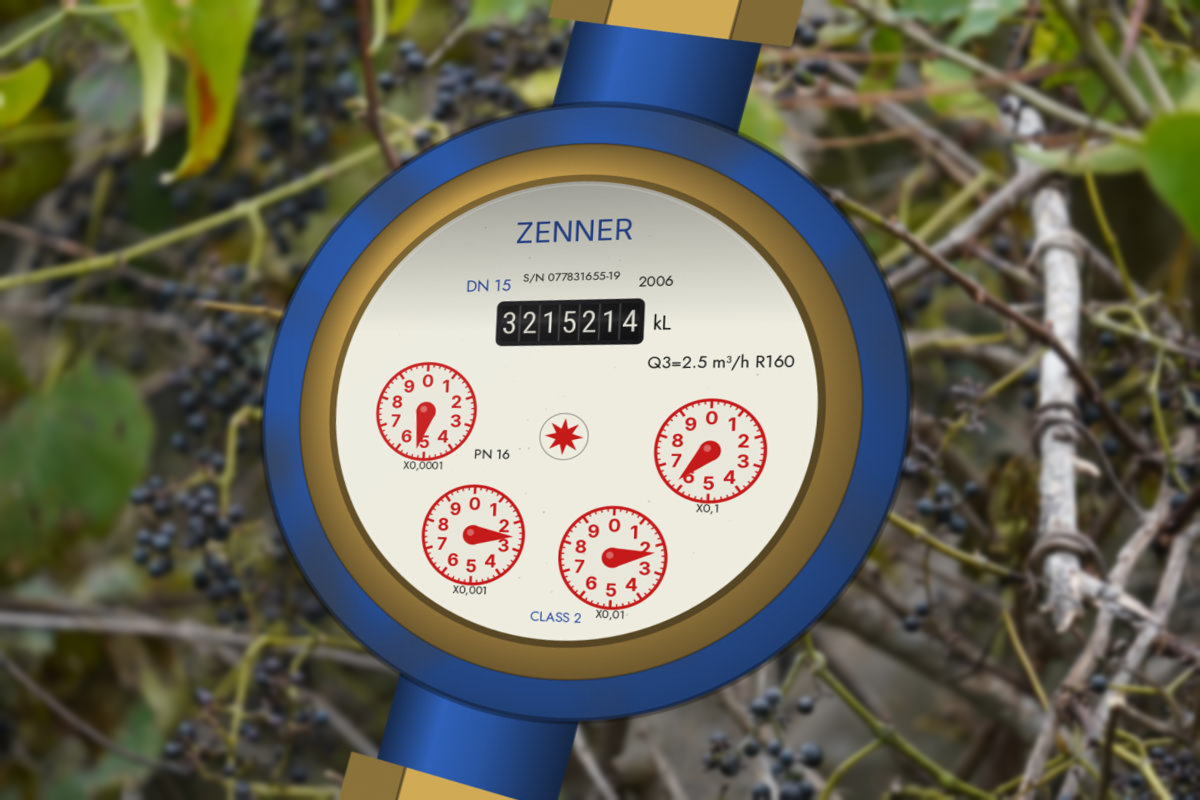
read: 3215214.6225 kL
